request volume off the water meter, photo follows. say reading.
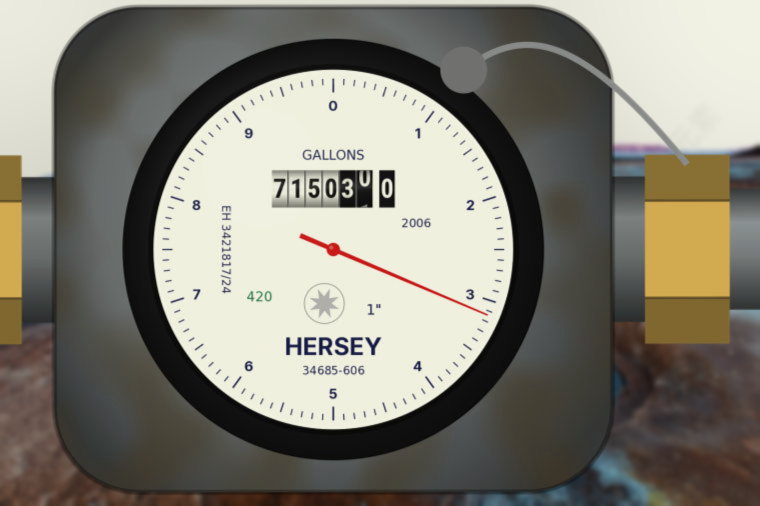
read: 7150303.1 gal
